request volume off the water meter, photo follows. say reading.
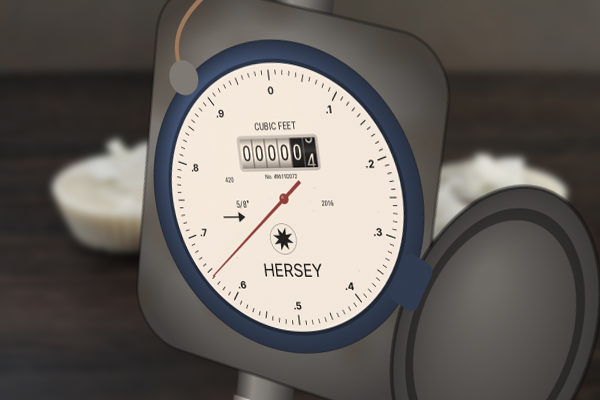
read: 3.64 ft³
